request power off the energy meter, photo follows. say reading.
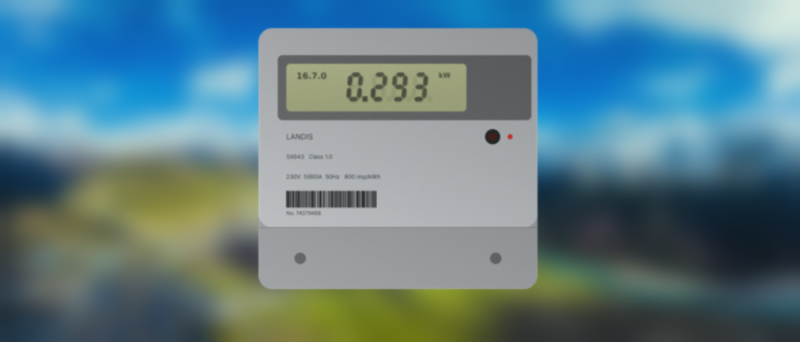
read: 0.293 kW
